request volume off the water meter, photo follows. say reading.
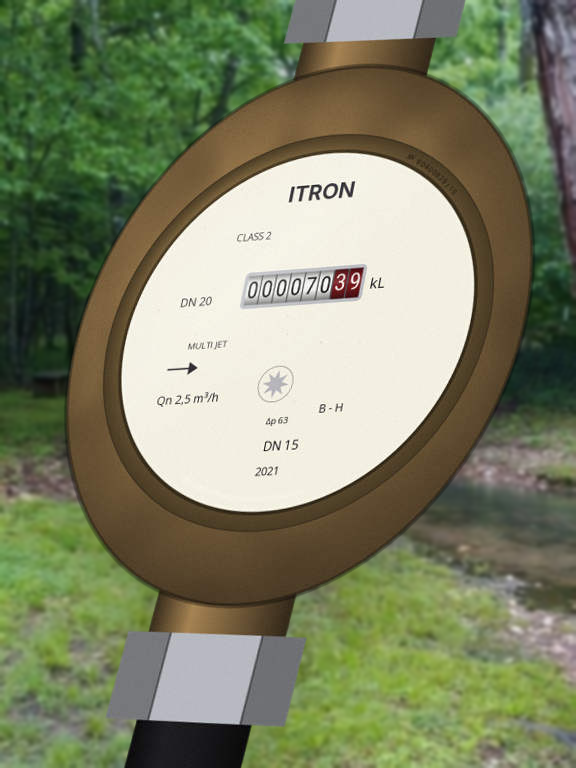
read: 70.39 kL
